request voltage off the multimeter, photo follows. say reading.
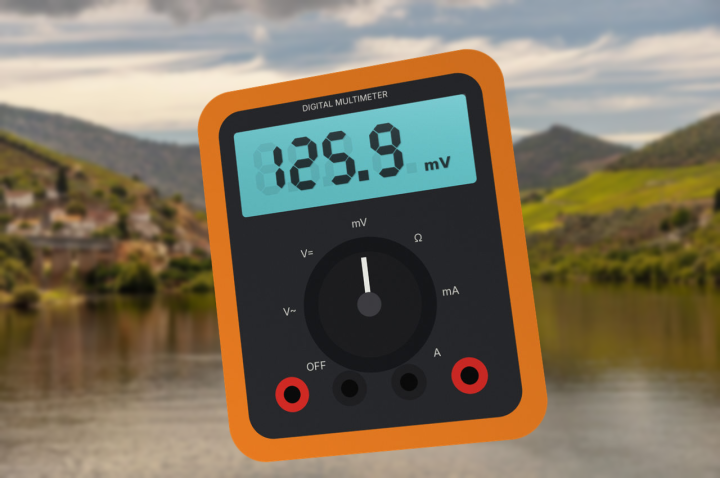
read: 125.9 mV
